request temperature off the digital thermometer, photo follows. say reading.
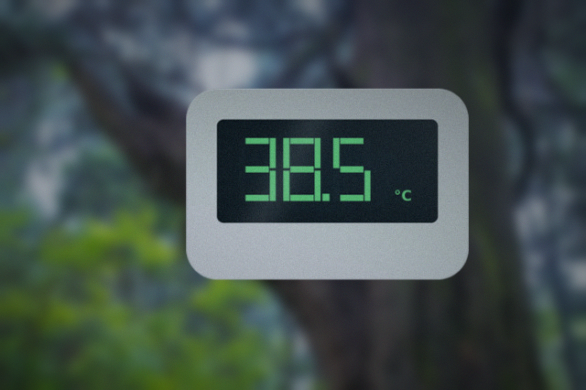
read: 38.5 °C
